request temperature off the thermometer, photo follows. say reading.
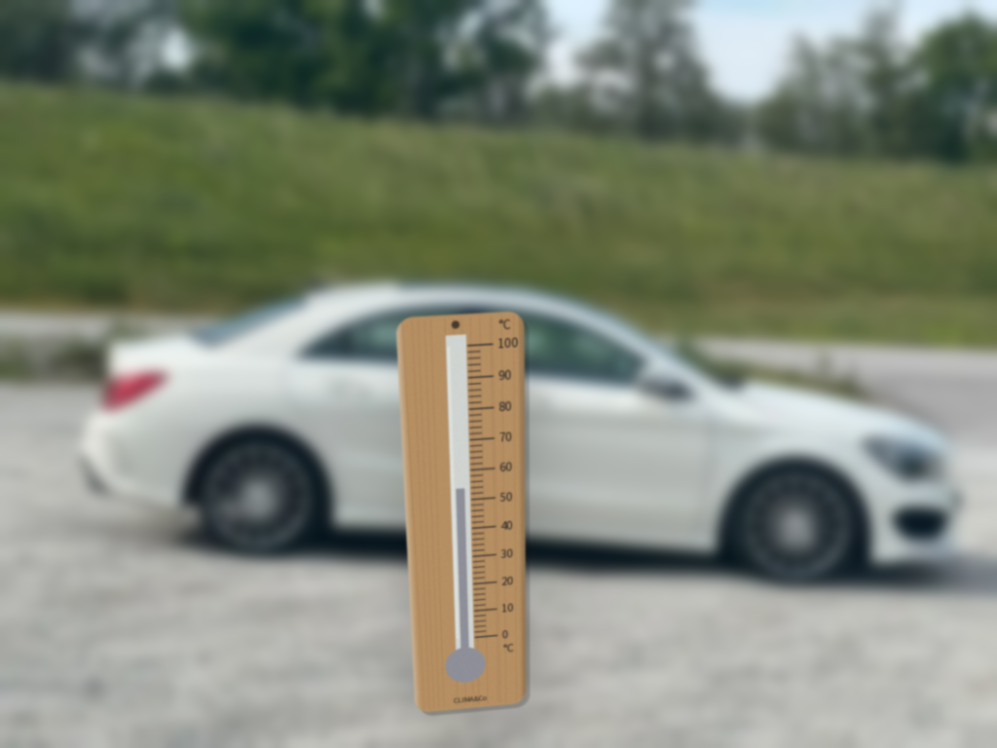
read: 54 °C
